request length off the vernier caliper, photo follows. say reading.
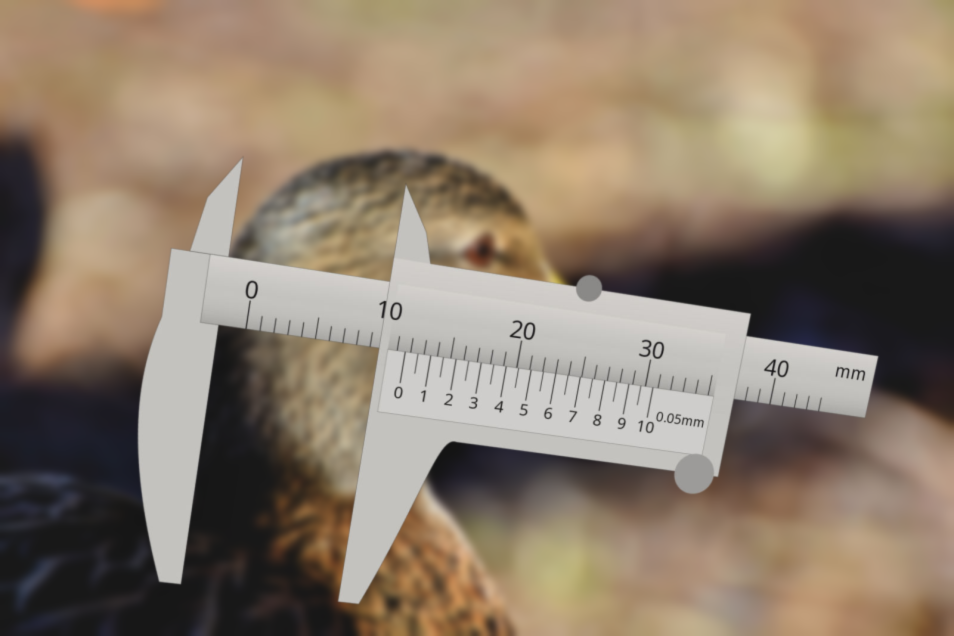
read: 11.6 mm
